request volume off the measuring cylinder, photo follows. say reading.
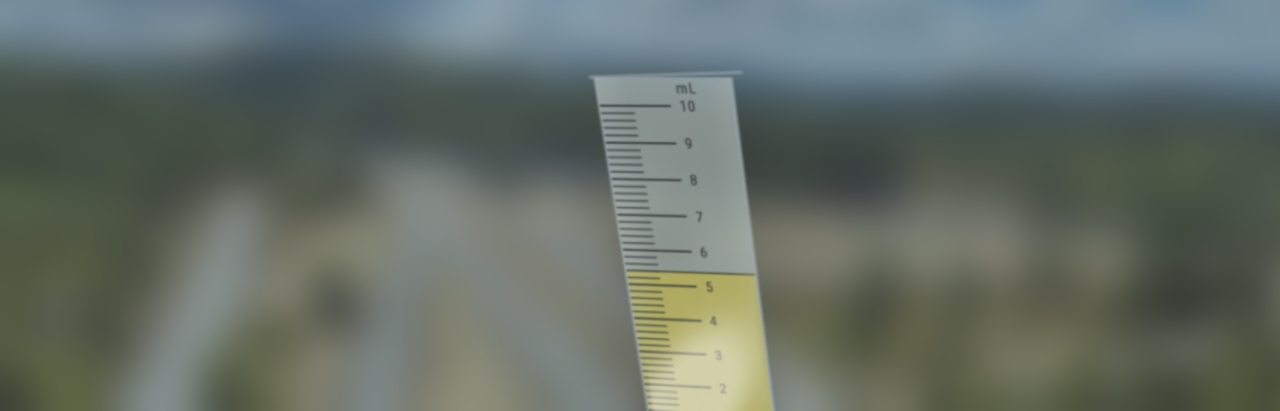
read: 5.4 mL
